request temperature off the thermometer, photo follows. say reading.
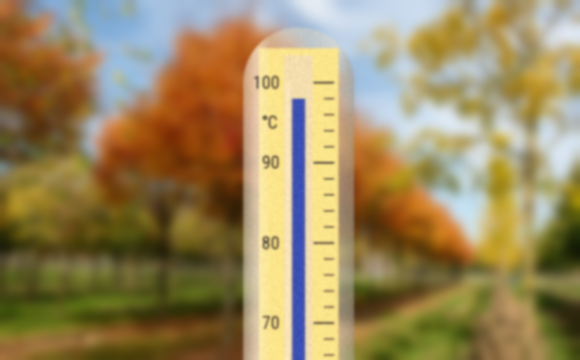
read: 98 °C
